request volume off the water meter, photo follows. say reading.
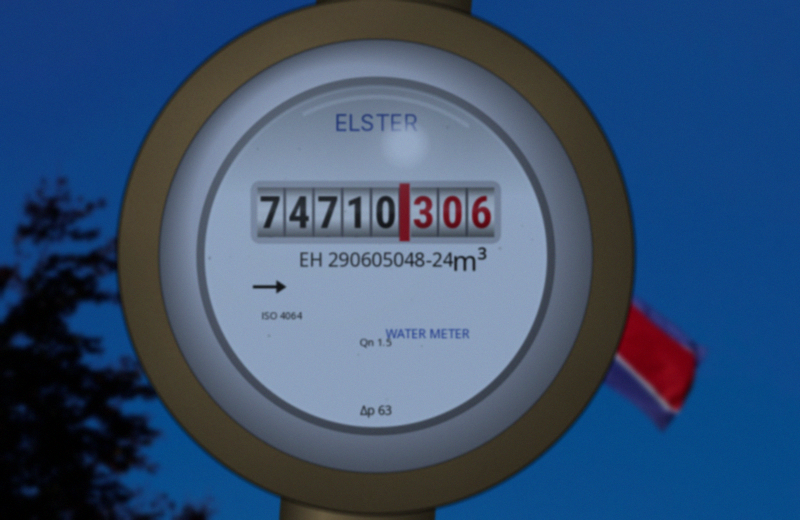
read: 74710.306 m³
